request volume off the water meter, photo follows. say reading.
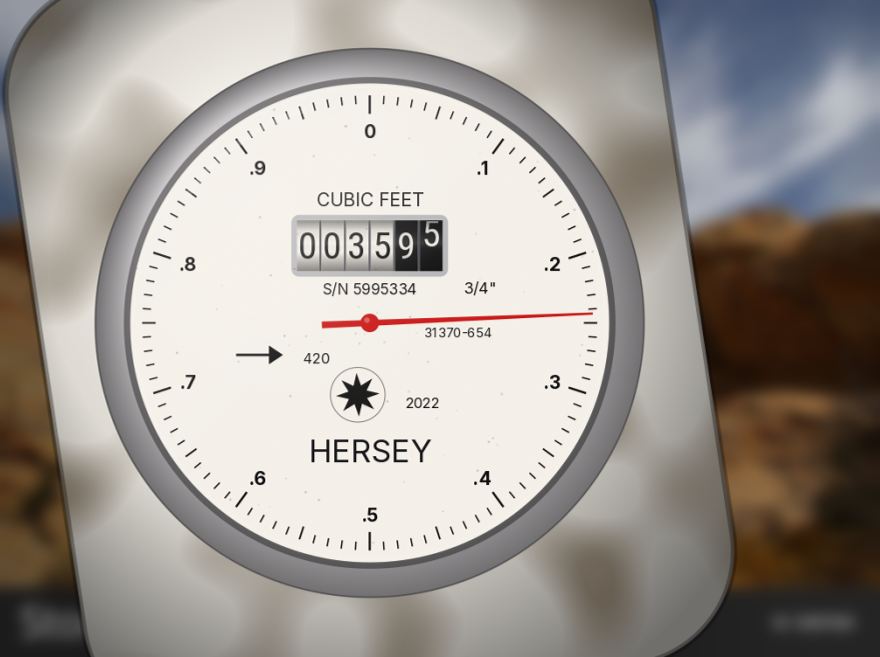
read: 3595.24 ft³
